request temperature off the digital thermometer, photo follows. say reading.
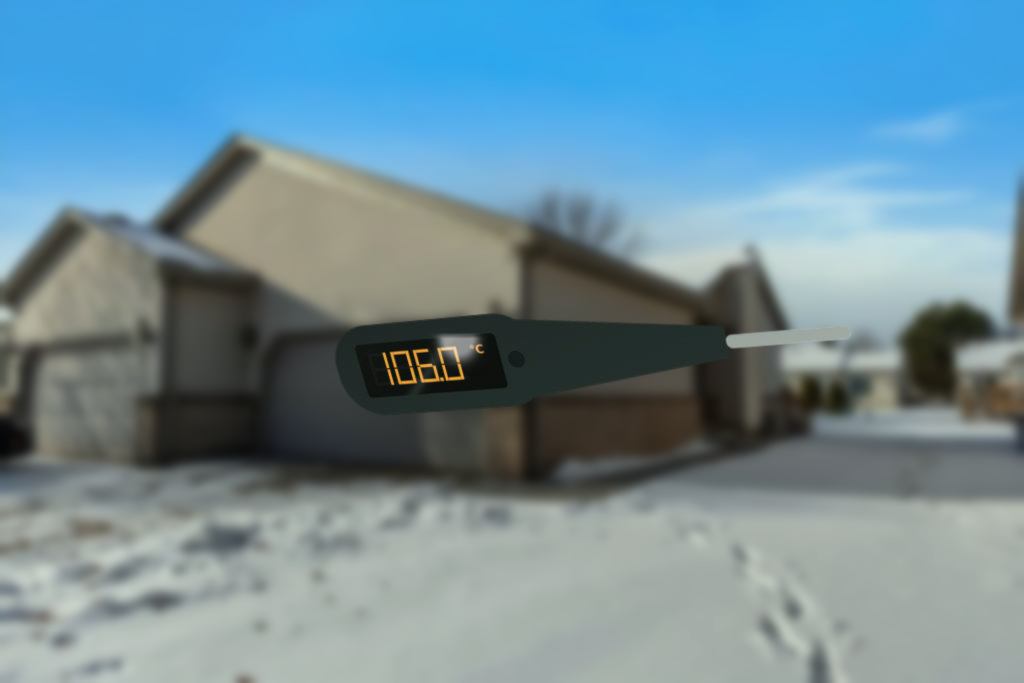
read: 106.0 °C
